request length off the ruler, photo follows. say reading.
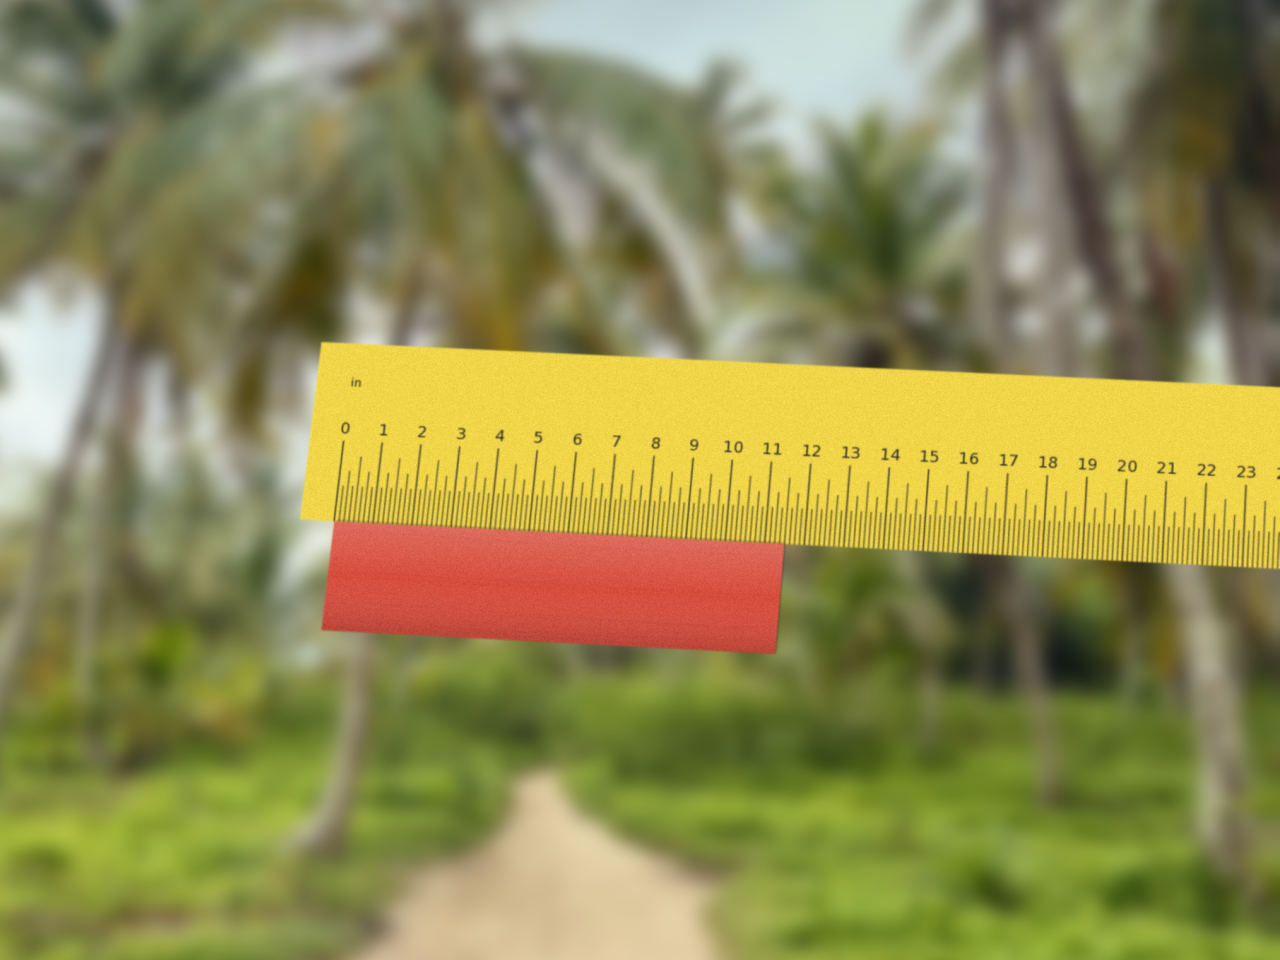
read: 11.5 in
